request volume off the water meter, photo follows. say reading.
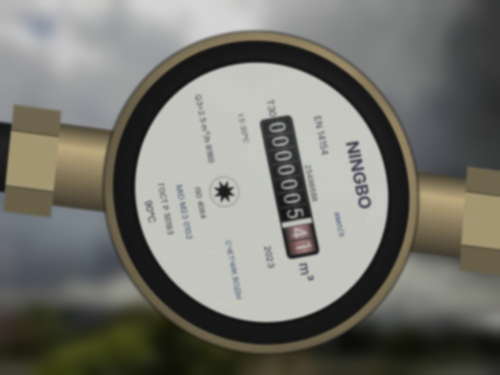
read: 5.41 m³
